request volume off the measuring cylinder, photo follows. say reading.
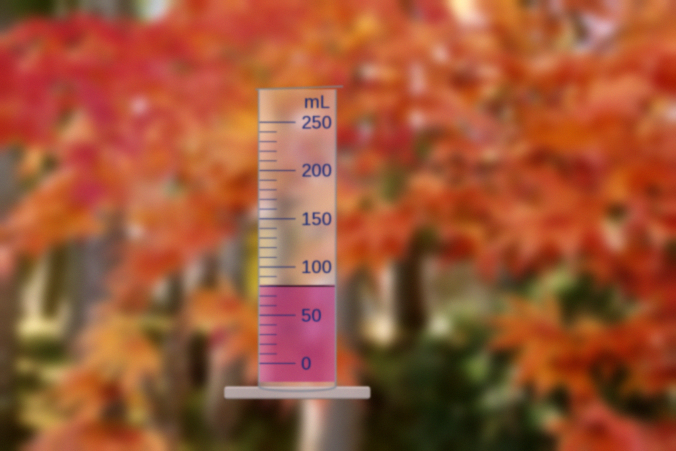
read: 80 mL
